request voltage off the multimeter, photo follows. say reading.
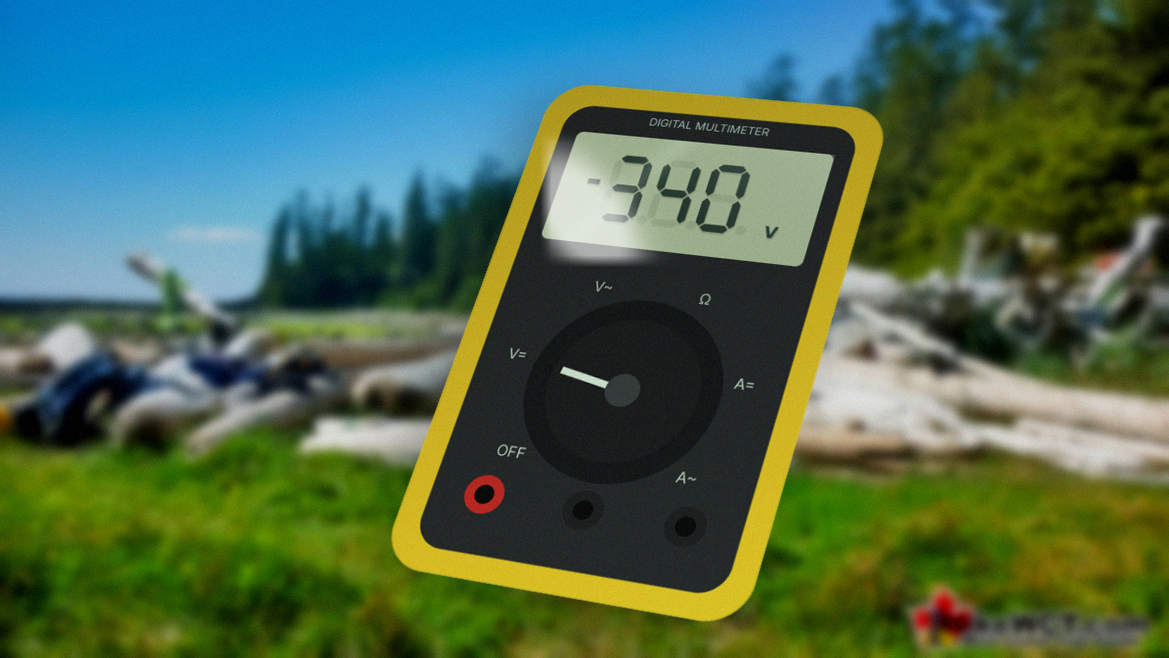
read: -340 V
